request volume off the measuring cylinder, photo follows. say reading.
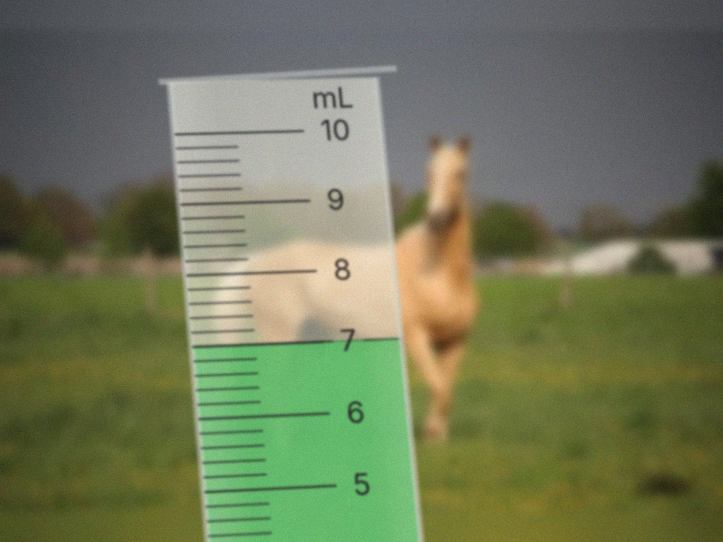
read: 7 mL
